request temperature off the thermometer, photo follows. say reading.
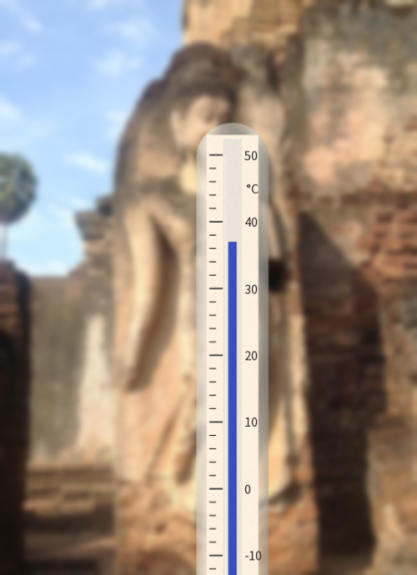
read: 37 °C
